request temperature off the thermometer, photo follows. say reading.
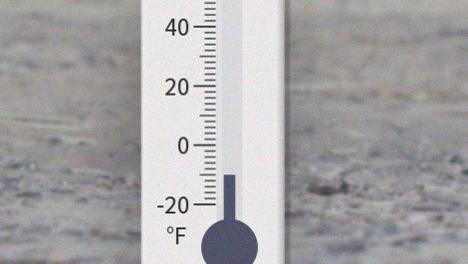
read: -10 °F
